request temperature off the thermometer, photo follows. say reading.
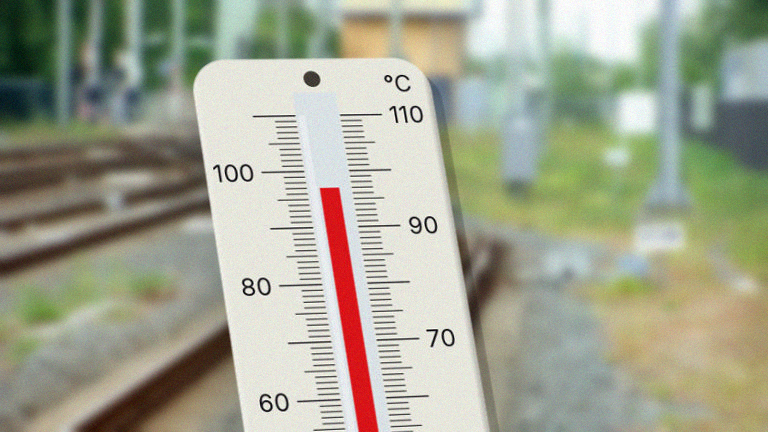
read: 97 °C
